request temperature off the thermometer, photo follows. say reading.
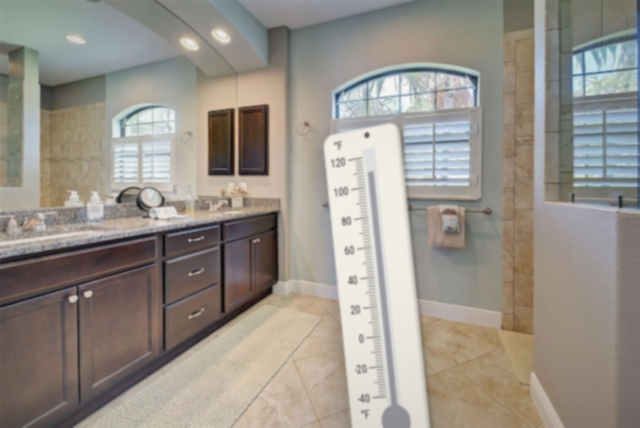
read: 110 °F
